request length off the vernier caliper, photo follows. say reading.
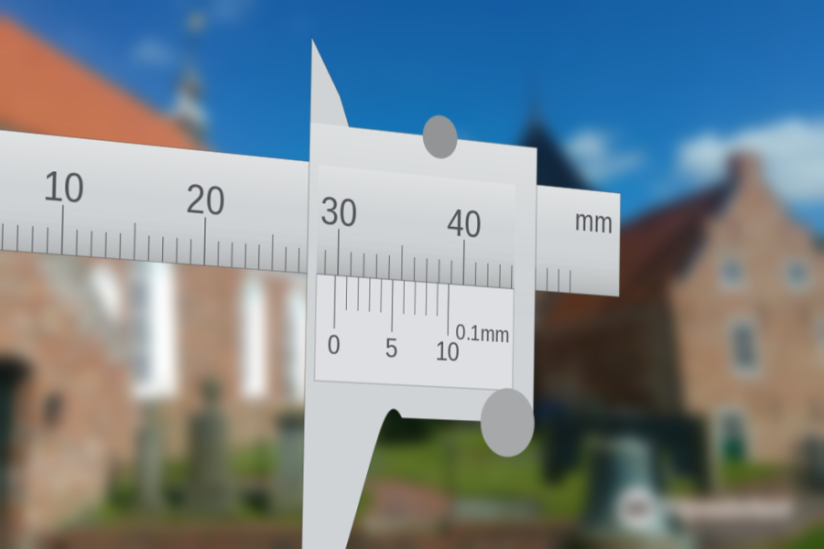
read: 29.8 mm
